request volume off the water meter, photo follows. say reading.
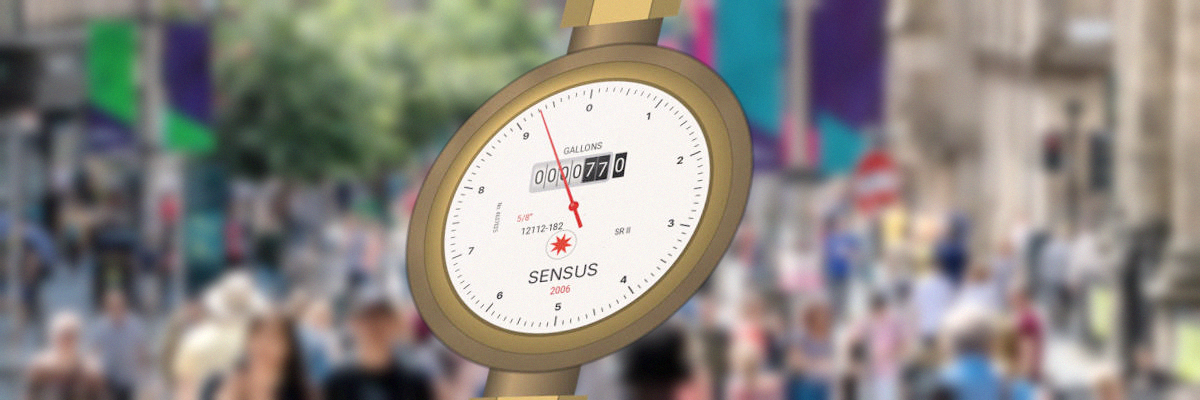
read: 769.3 gal
